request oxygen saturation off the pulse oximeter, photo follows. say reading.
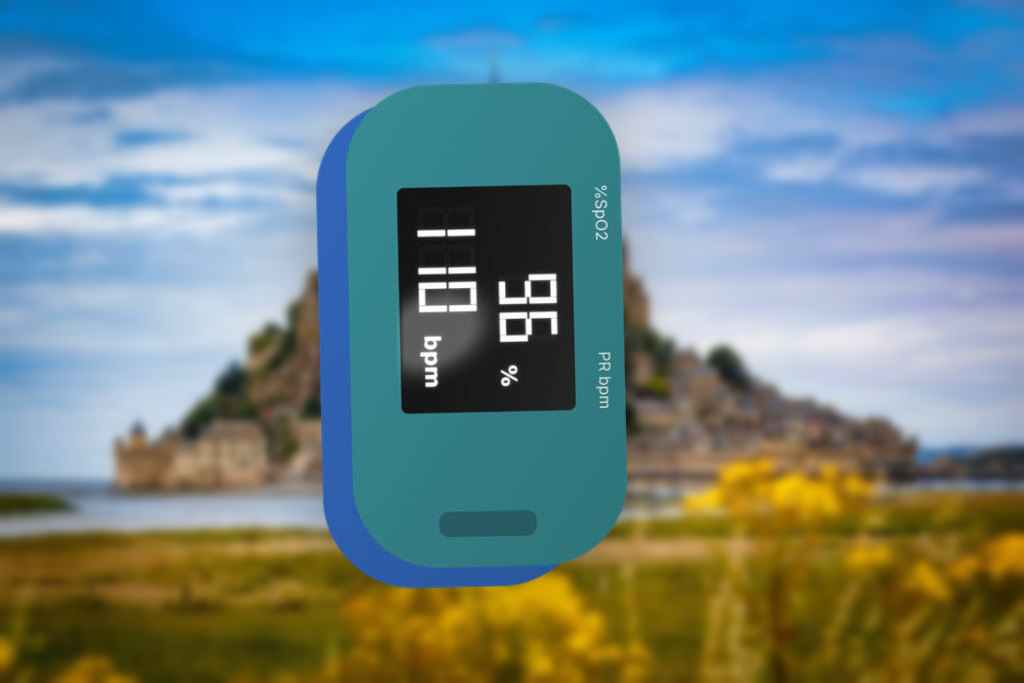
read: 96 %
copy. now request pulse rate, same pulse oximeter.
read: 110 bpm
